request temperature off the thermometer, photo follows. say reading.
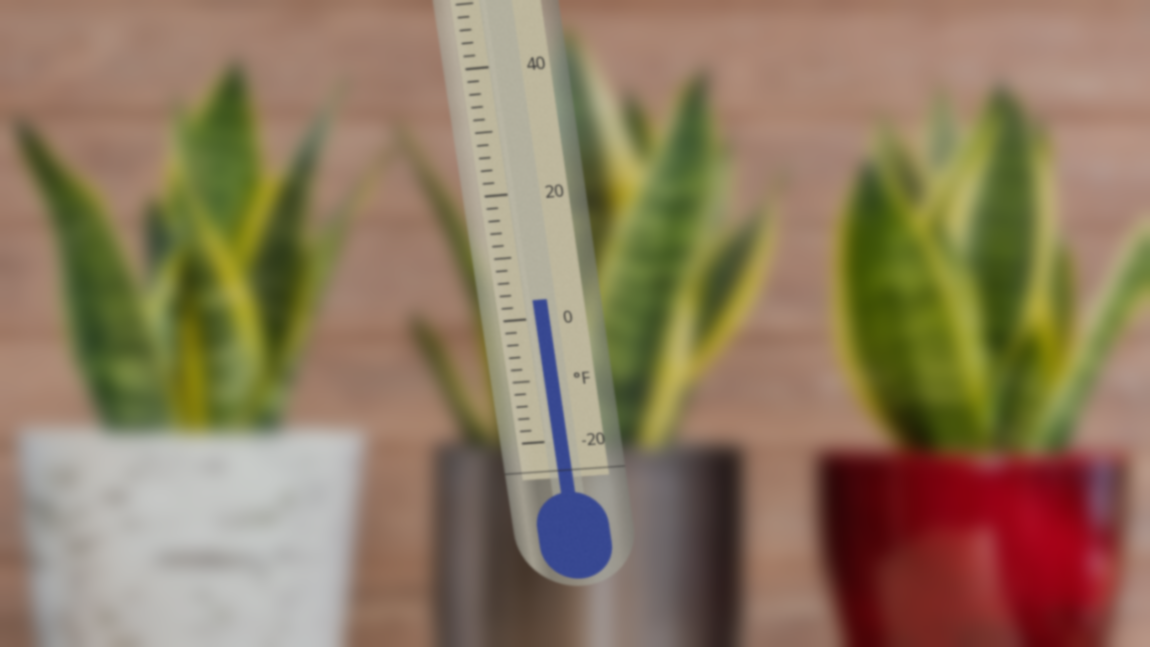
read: 3 °F
